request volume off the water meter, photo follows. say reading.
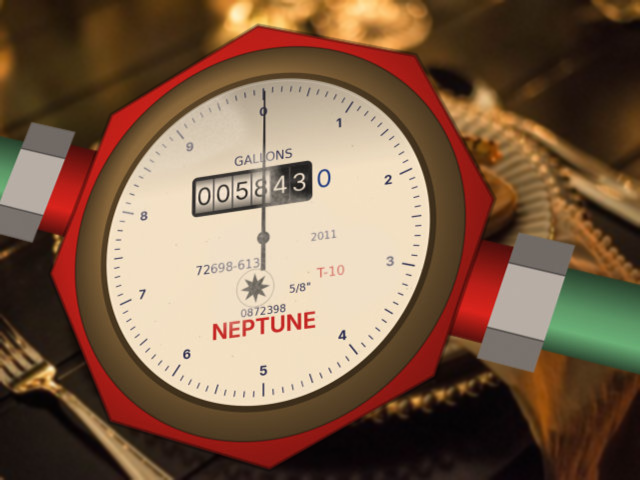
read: 58430.0 gal
